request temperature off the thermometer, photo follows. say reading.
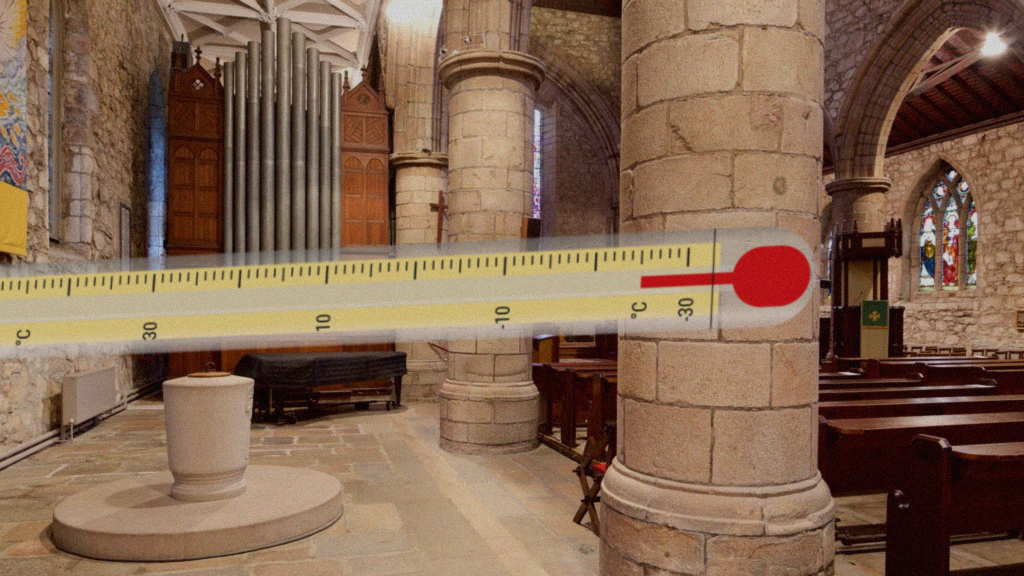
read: -25 °C
